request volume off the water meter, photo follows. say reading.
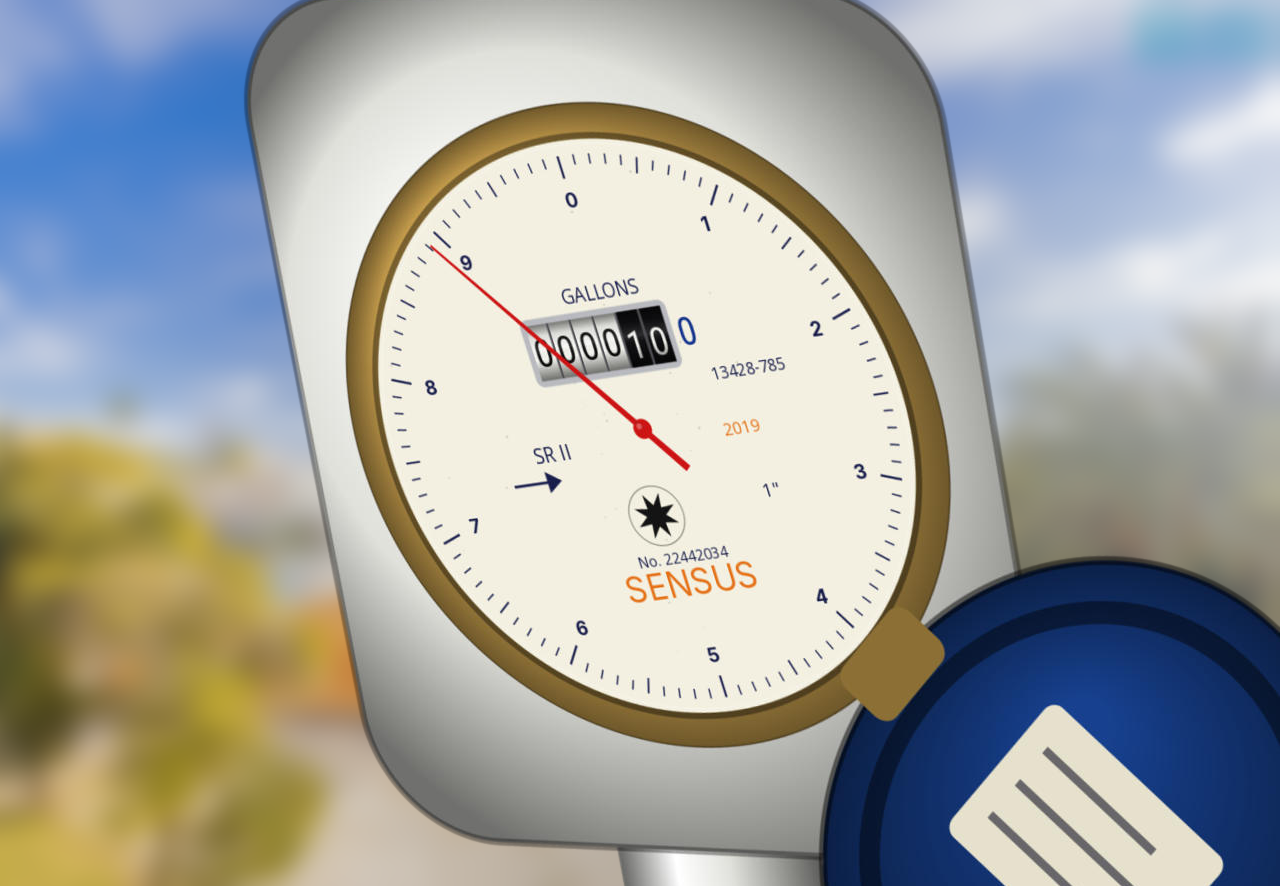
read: 98.9 gal
